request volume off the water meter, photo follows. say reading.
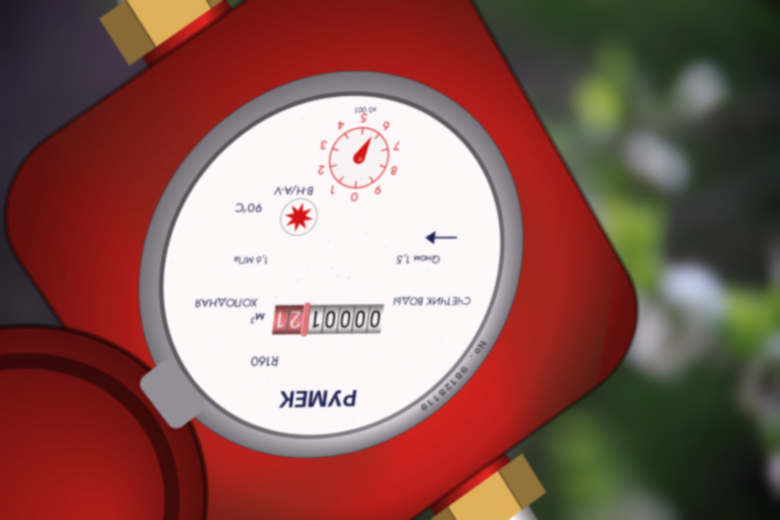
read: 1.215 m³
